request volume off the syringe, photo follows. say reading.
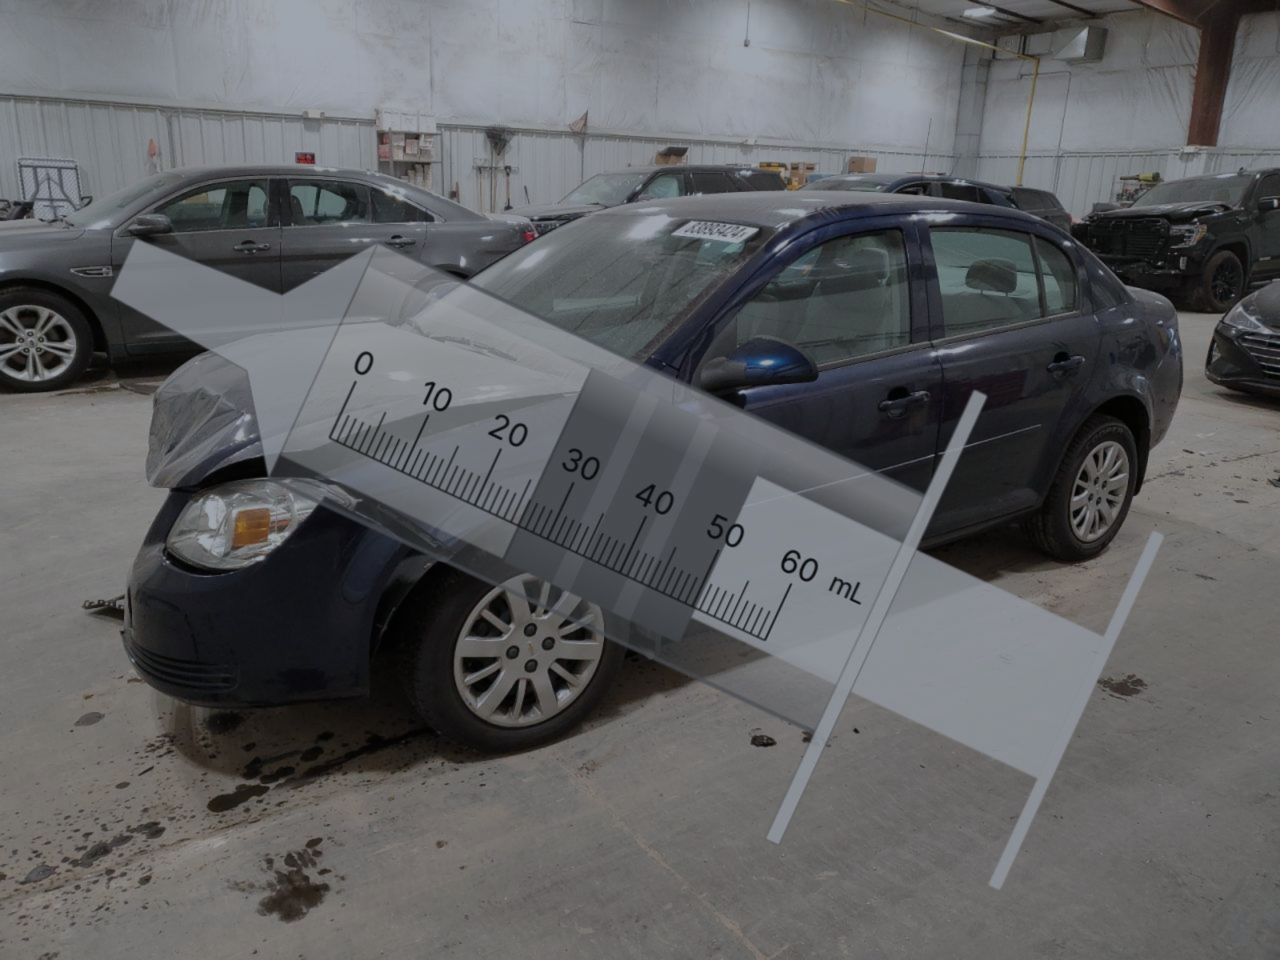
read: 26 mL
